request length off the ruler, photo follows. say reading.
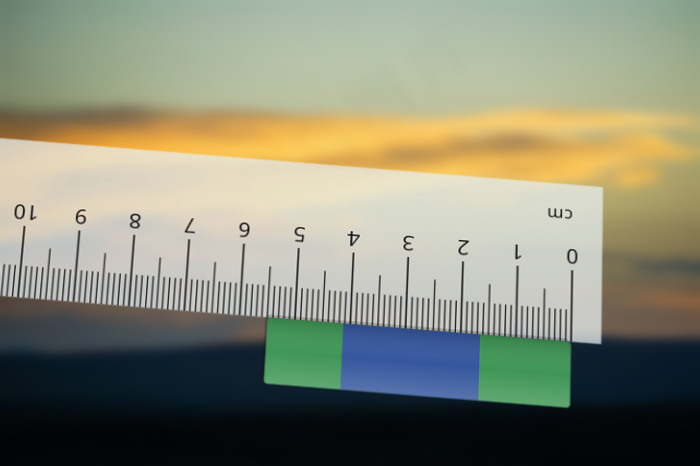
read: 5.5 cm
